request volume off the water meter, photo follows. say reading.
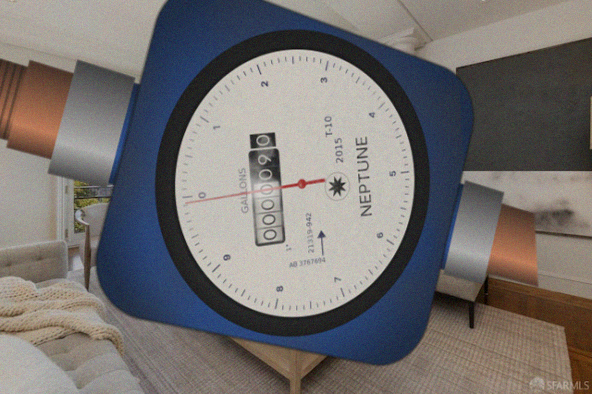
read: 89.9 gal
